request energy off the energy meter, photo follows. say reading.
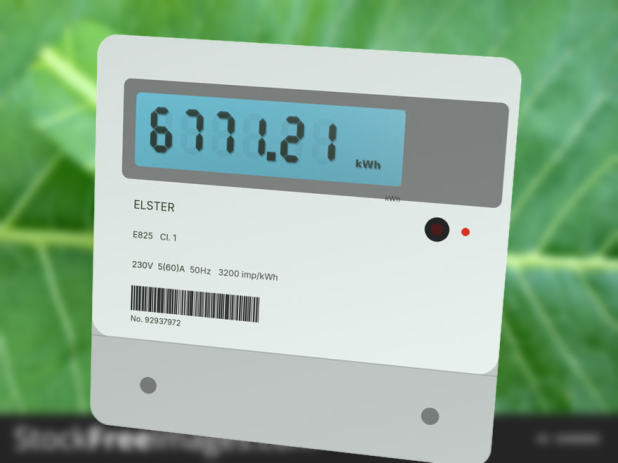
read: 6771.21 kWh
